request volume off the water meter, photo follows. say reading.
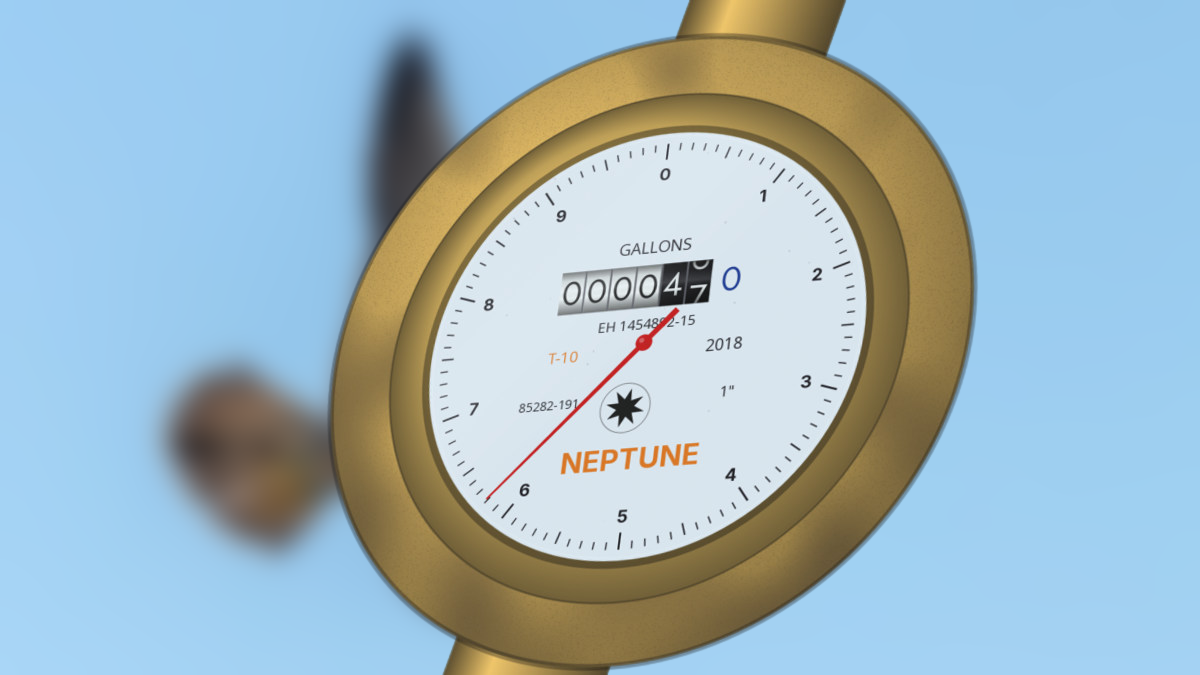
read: 466.2 gal
